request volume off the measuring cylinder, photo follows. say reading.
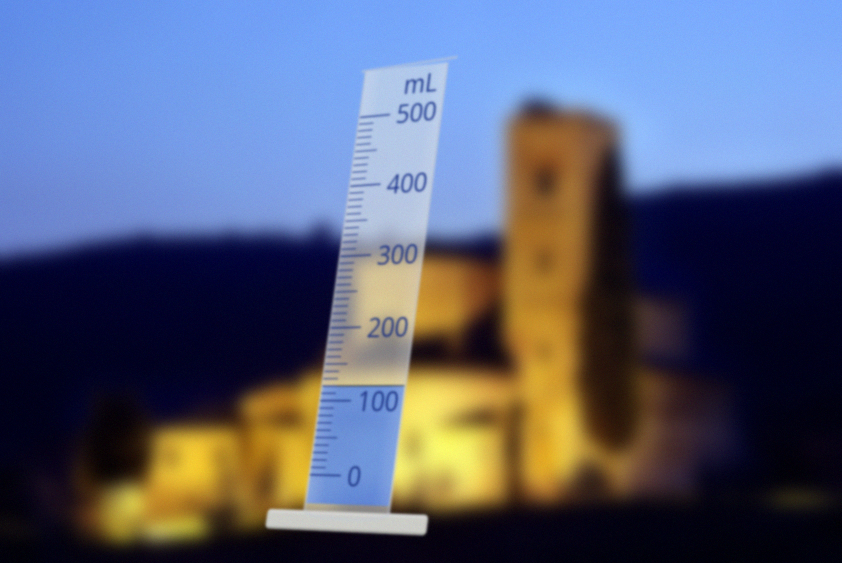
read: 120 mL
